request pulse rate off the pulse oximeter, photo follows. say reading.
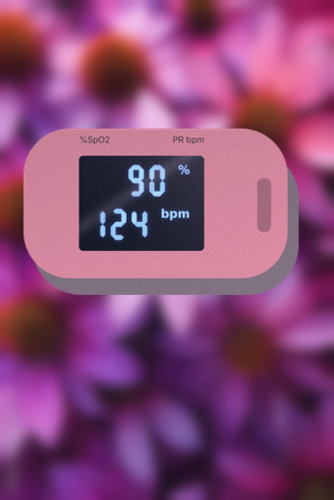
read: 124 bpm
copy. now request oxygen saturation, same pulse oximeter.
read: 90 %
